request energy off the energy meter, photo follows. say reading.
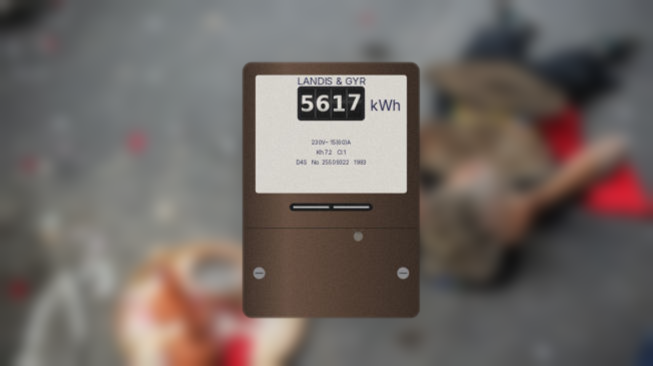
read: 5617 kWh
